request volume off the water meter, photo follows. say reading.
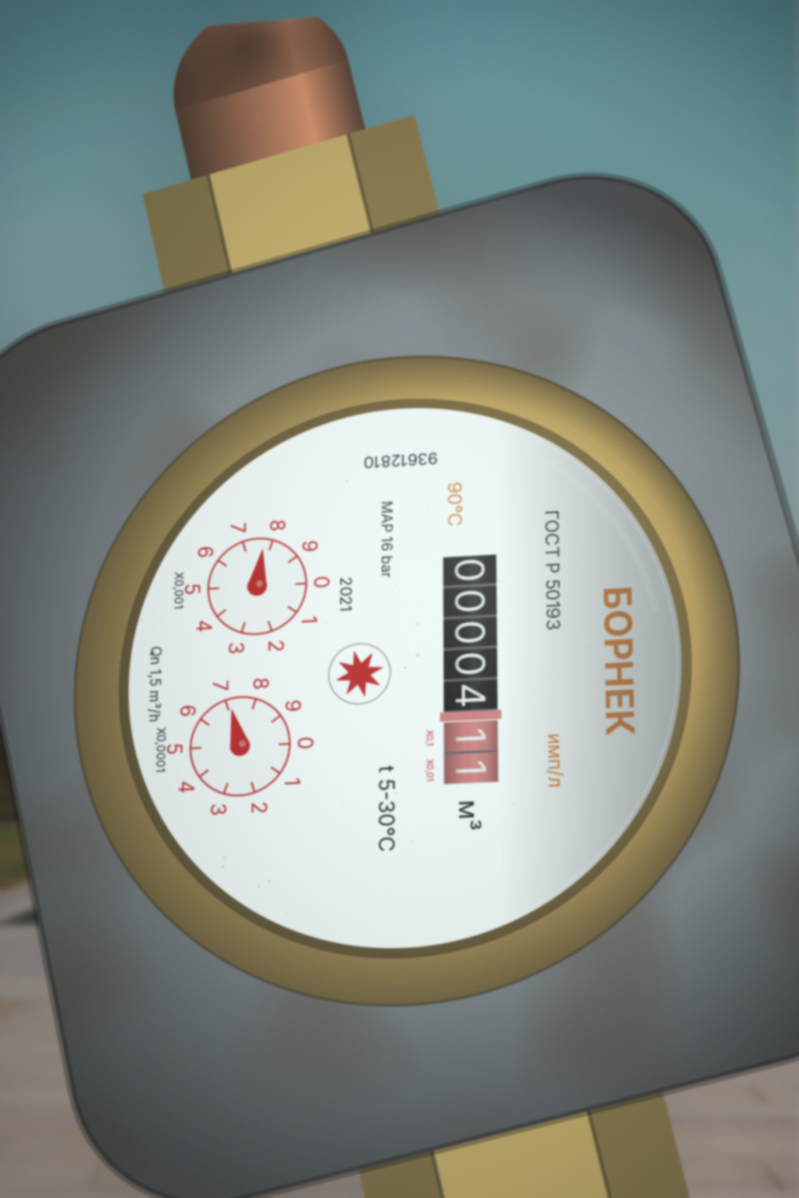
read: 4.1177 m³
